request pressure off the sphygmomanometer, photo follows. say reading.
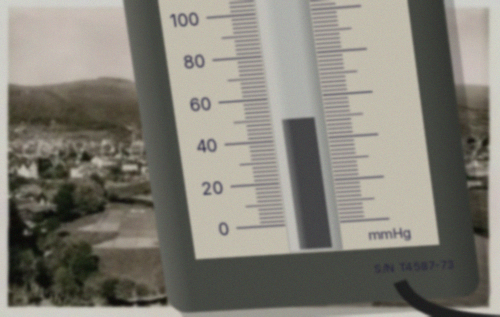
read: 50 mmHg
